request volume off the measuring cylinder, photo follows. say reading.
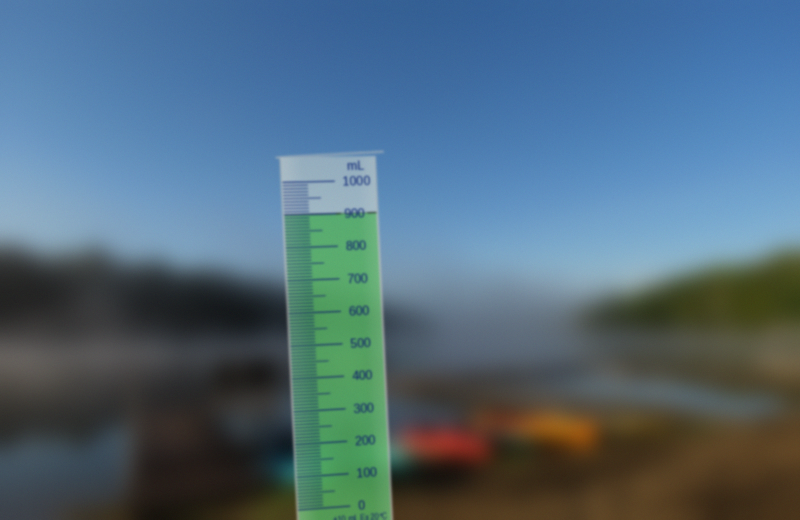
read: 900 mL
